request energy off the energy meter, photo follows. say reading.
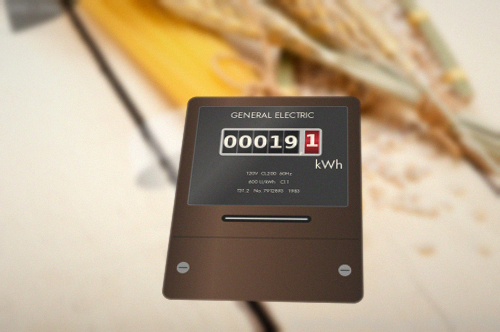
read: 19.1 kWh
